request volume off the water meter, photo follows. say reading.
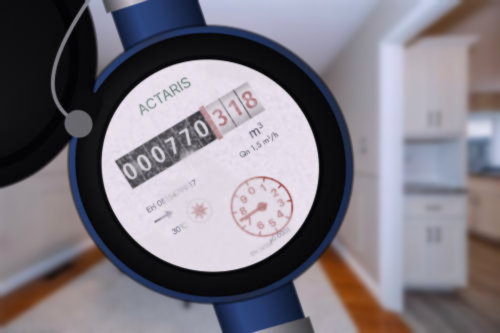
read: 770.3187 m³
